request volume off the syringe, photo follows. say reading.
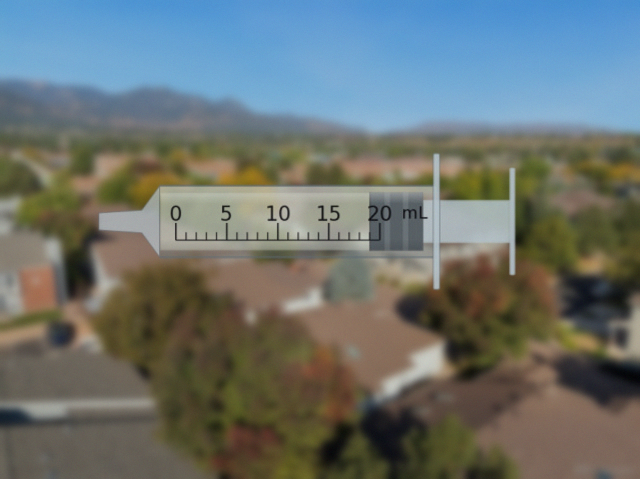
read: 19 mL
